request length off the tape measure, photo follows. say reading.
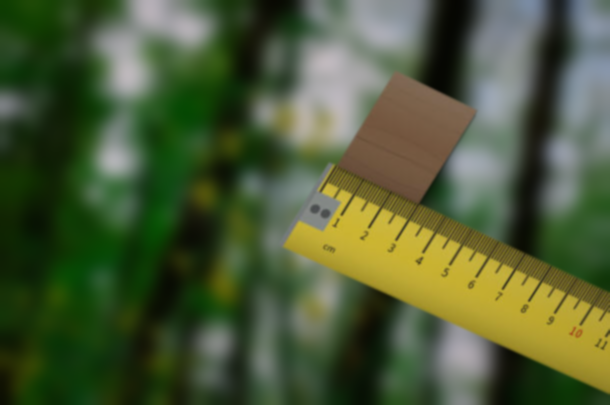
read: 3 cm
